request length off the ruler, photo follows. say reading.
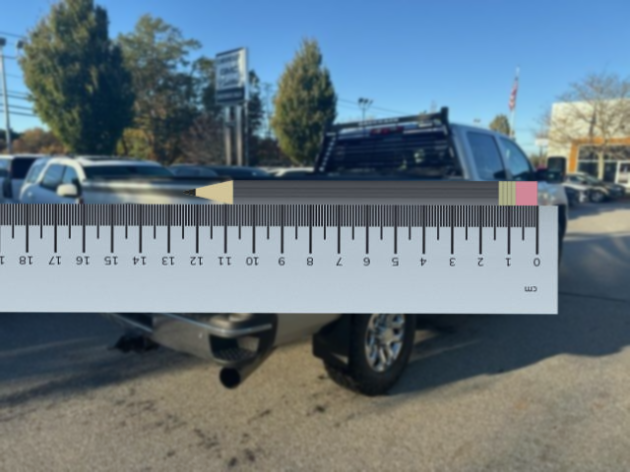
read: 12.5 cm
